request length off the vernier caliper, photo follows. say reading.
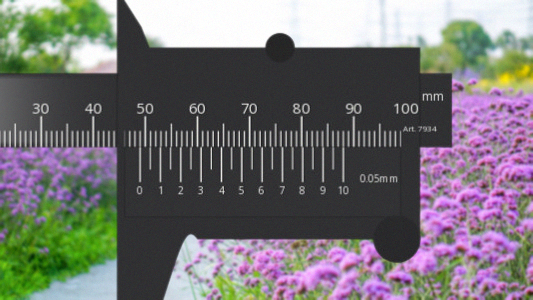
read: 49.0 mm
